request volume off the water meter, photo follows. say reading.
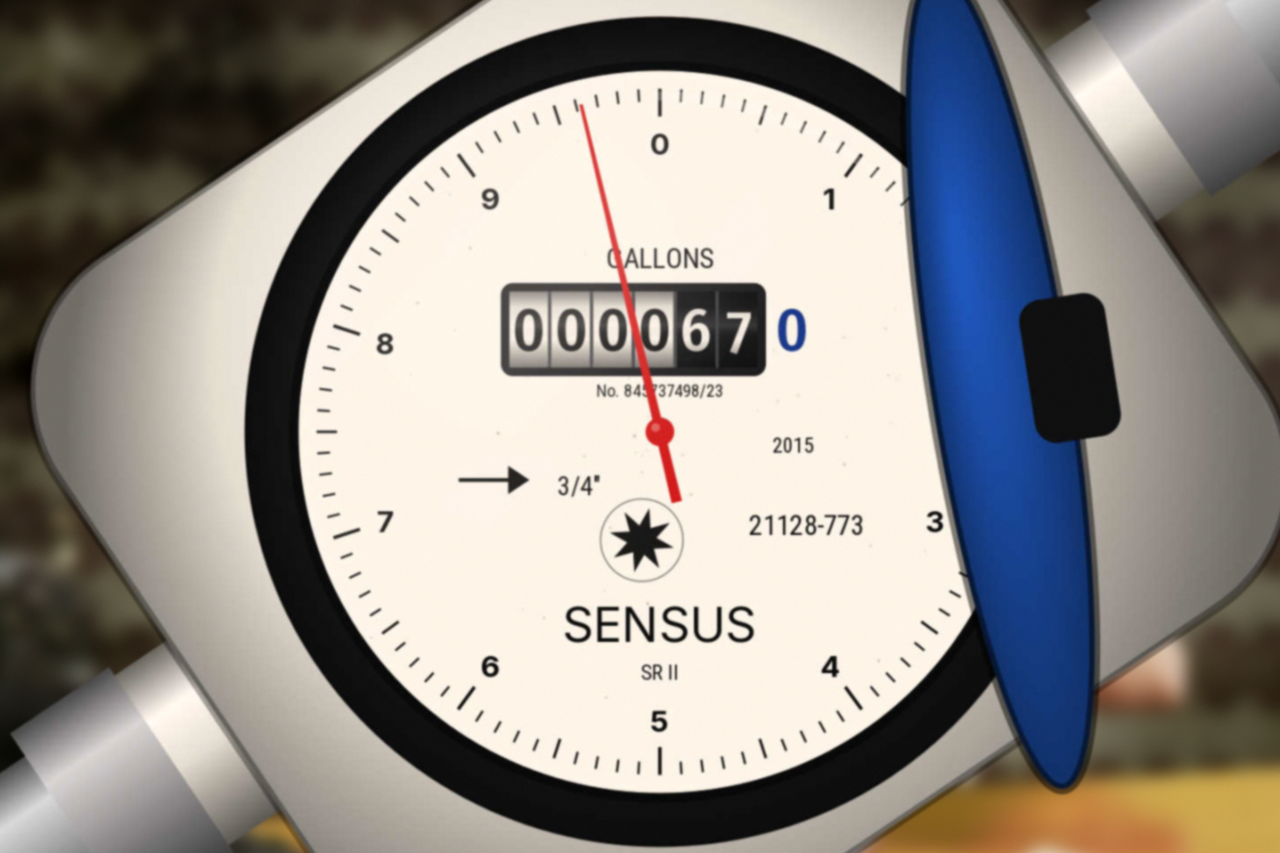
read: 669.6 gal
